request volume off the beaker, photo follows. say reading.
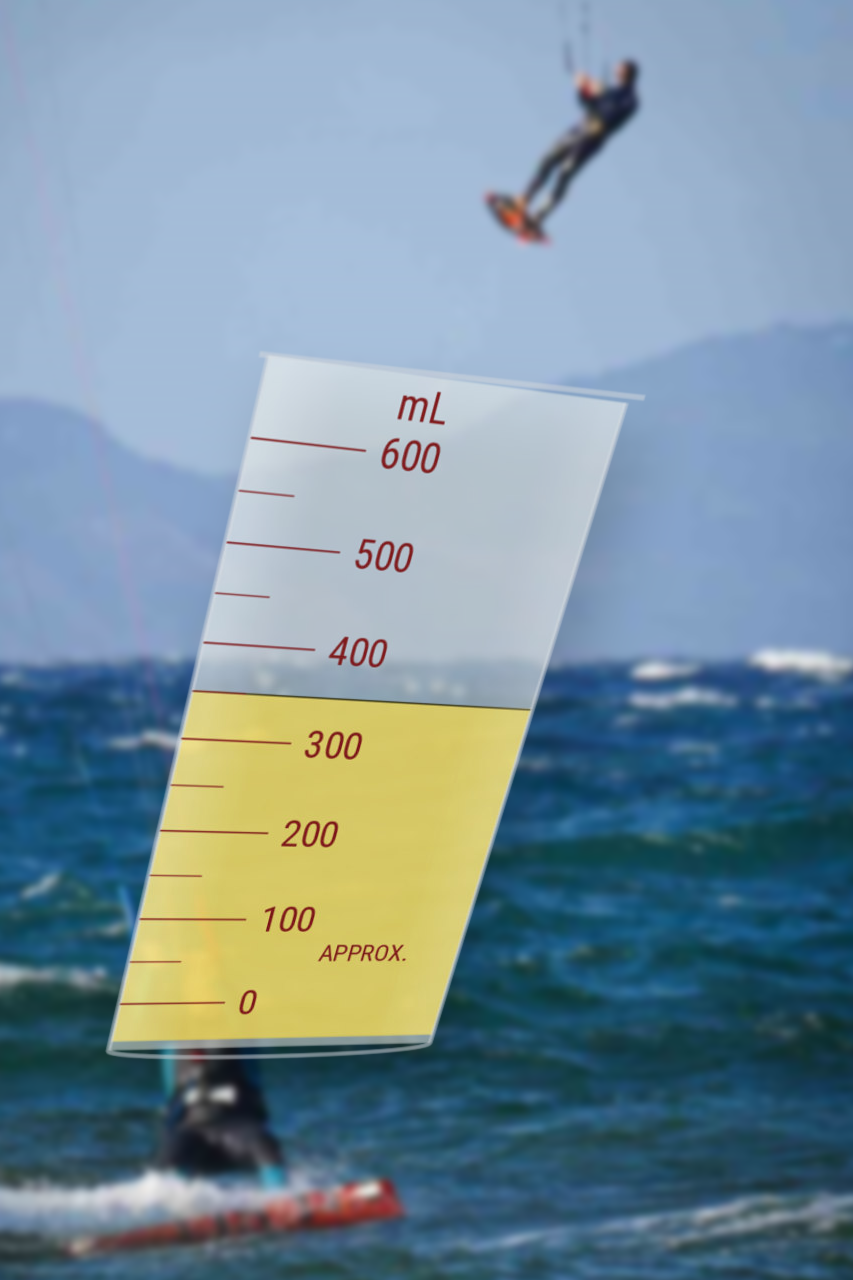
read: 350 mL
